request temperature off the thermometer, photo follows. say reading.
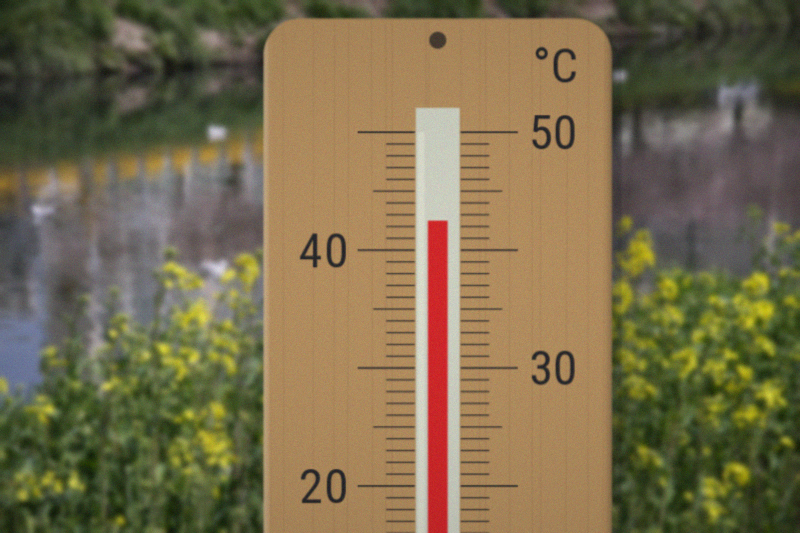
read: 42.5 °C
